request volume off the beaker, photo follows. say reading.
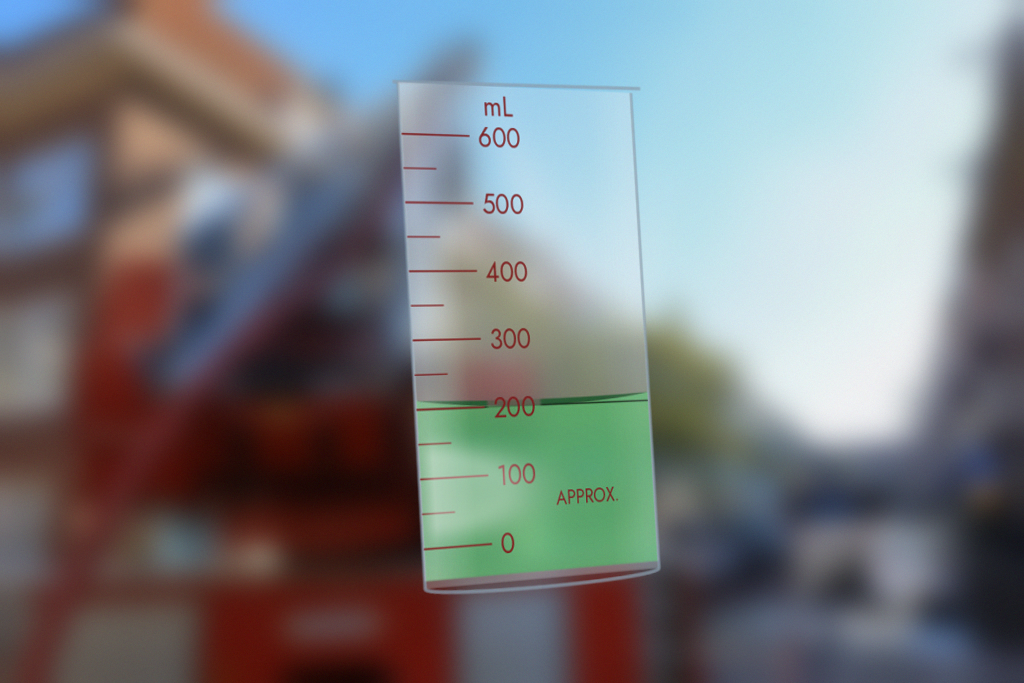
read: 200 mL
